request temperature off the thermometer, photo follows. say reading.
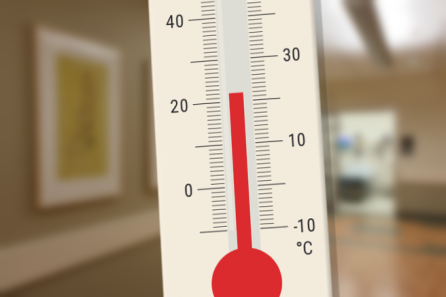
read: 22 °C
